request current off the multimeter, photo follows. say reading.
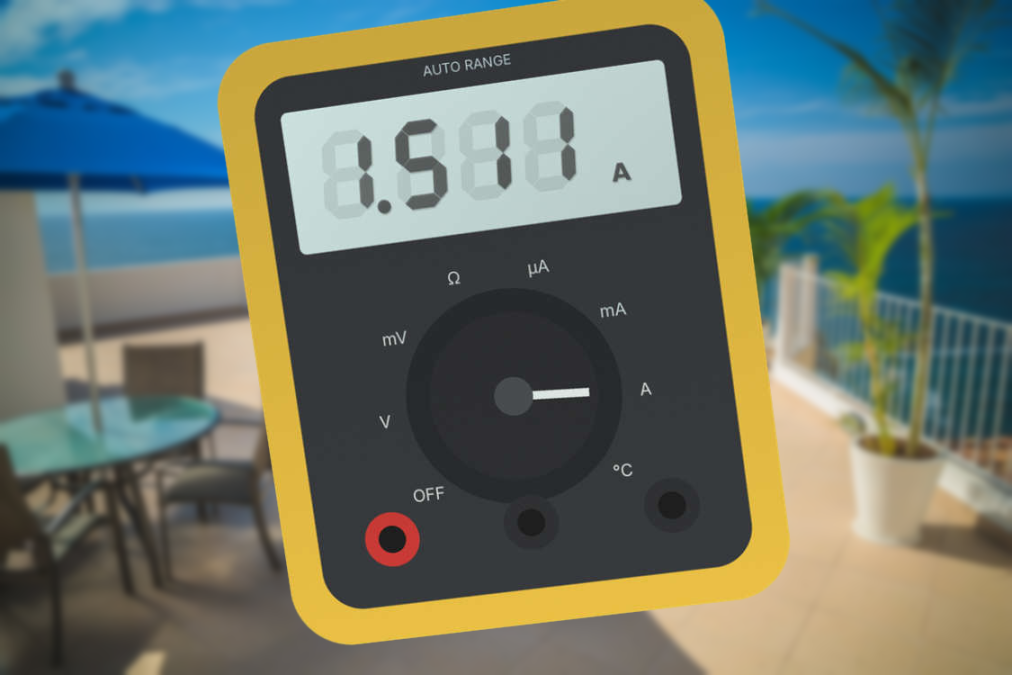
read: 1.511 A
